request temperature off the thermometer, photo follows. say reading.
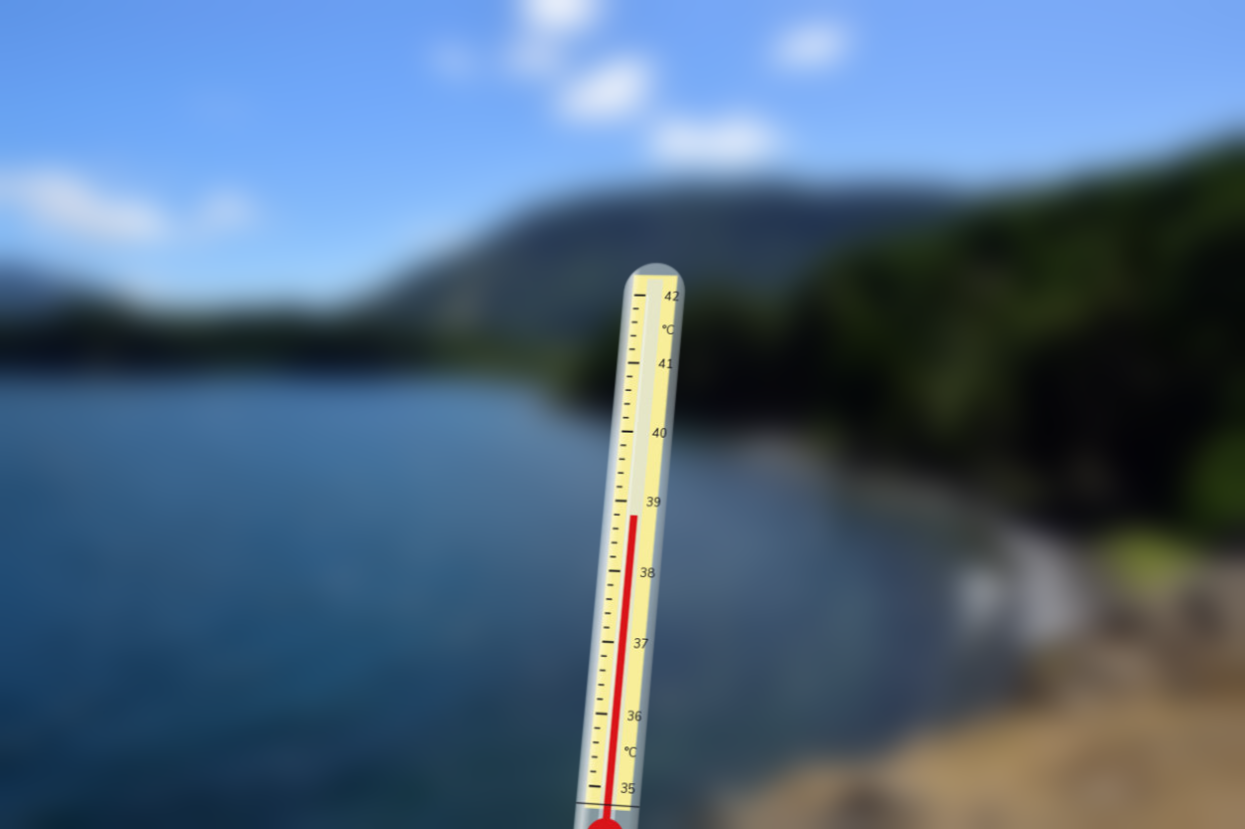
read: 38.8 °C
